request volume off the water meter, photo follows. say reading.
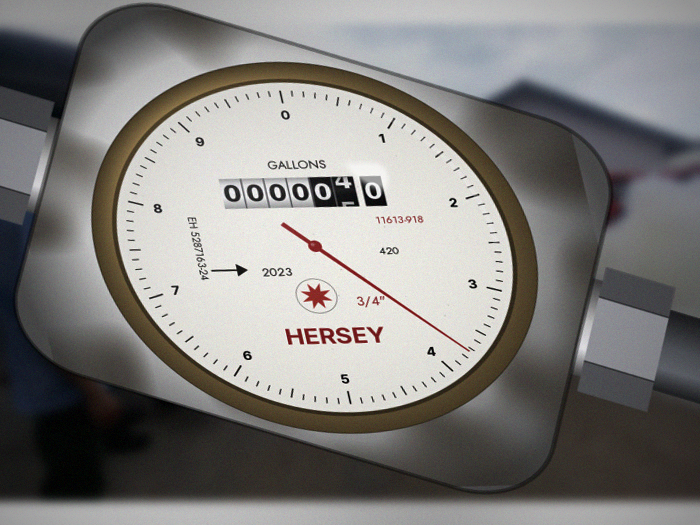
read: 43.7 gal
